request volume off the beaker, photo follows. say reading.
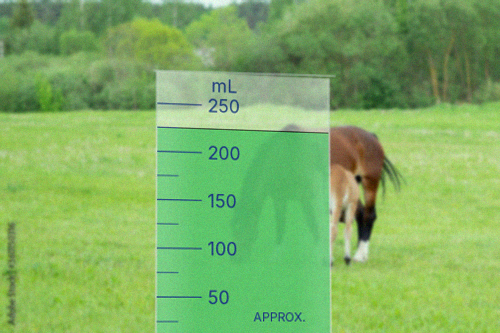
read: 225 mL
